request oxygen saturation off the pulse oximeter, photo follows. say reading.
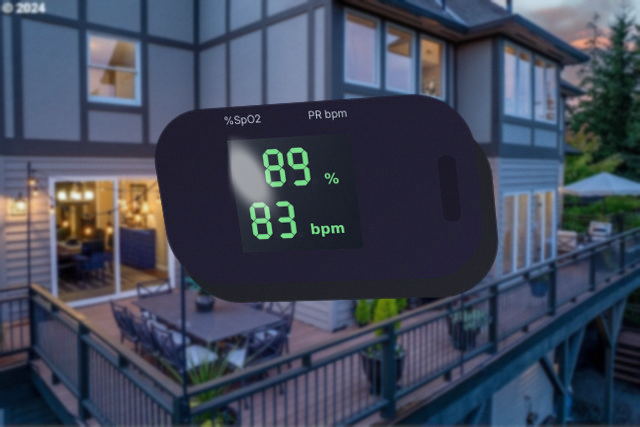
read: 89 %
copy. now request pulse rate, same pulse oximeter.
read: 83 bpm
